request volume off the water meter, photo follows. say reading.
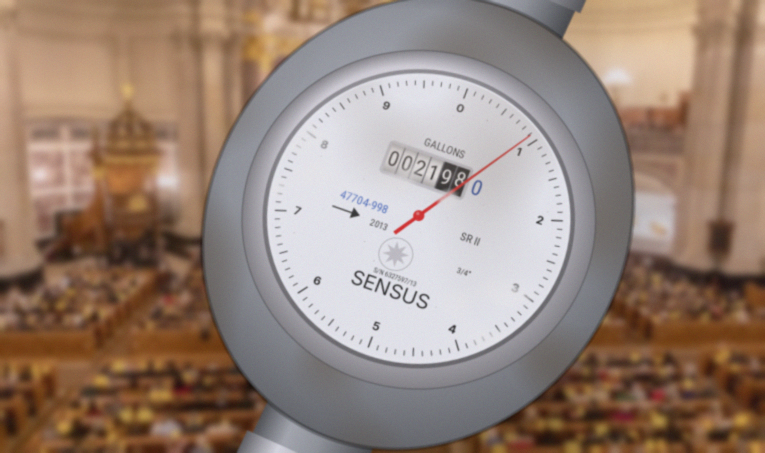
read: 21980.9 gal
